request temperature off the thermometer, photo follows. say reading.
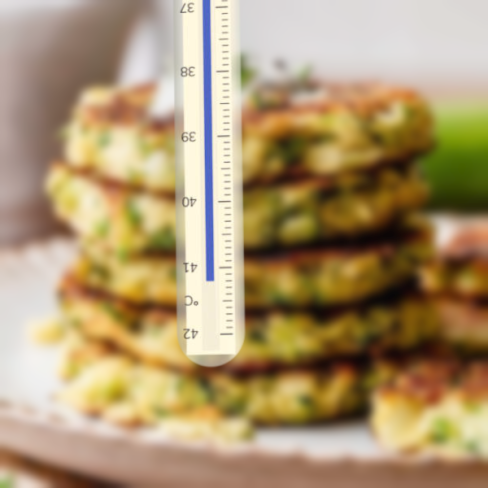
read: 41.2 °C
